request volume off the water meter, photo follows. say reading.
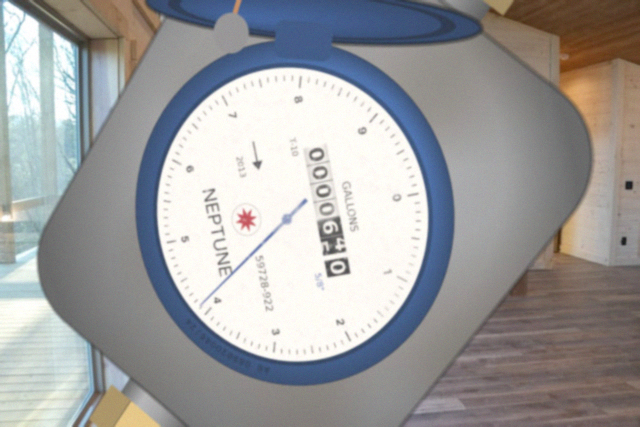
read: 644.1 gal
